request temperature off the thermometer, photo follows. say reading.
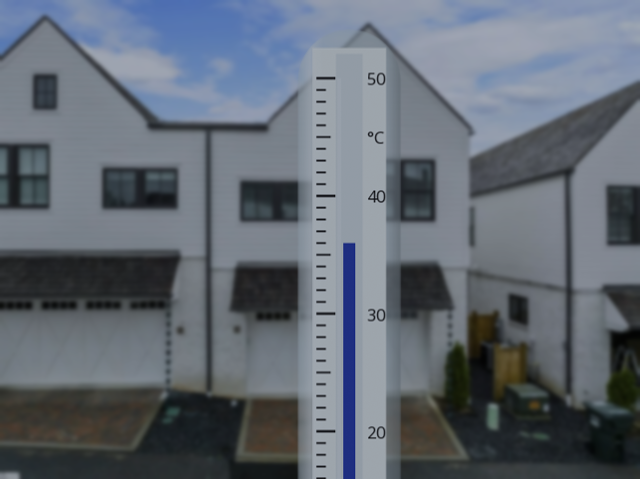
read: 36 °C
